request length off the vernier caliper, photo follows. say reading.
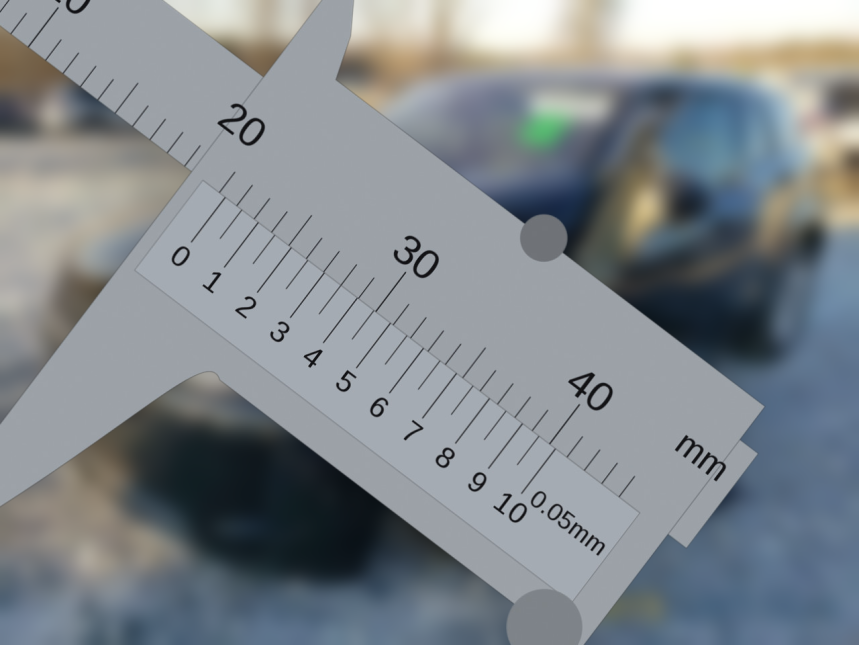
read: 21.35 mm
